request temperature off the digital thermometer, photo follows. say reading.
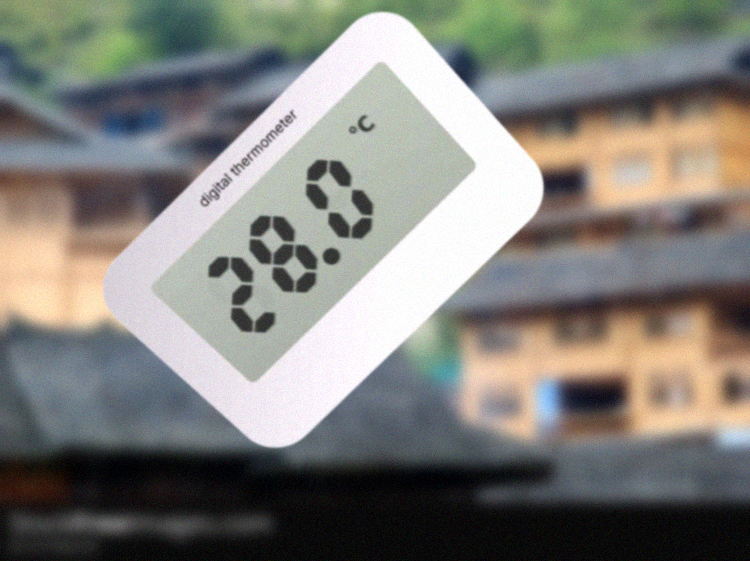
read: 28.0 °C
